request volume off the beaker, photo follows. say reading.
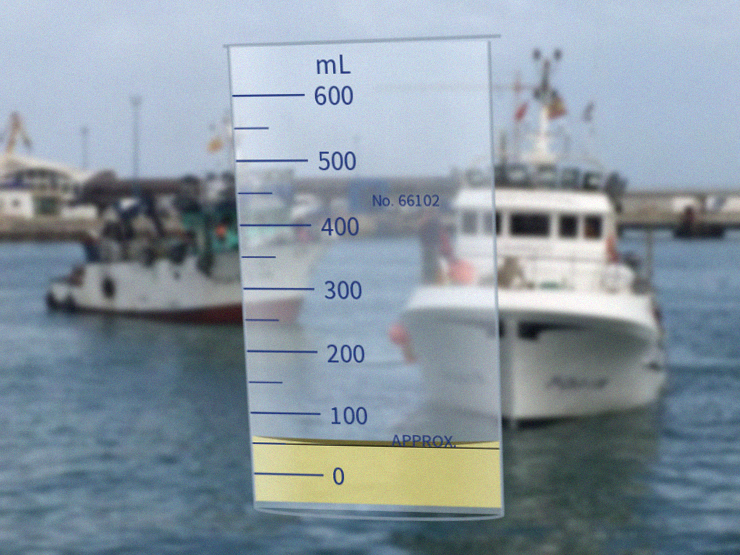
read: 50 mL
